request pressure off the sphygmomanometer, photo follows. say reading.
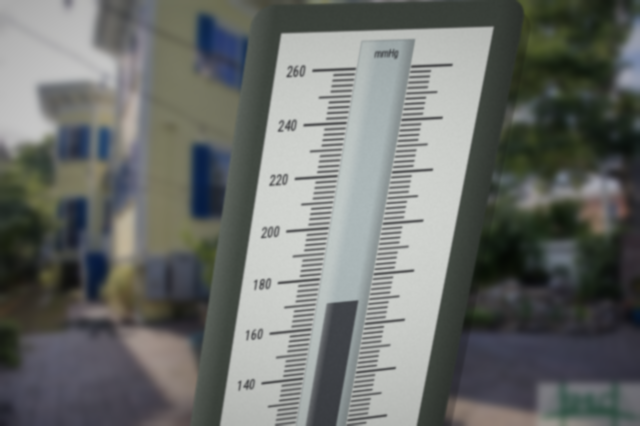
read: 170 mmHg
